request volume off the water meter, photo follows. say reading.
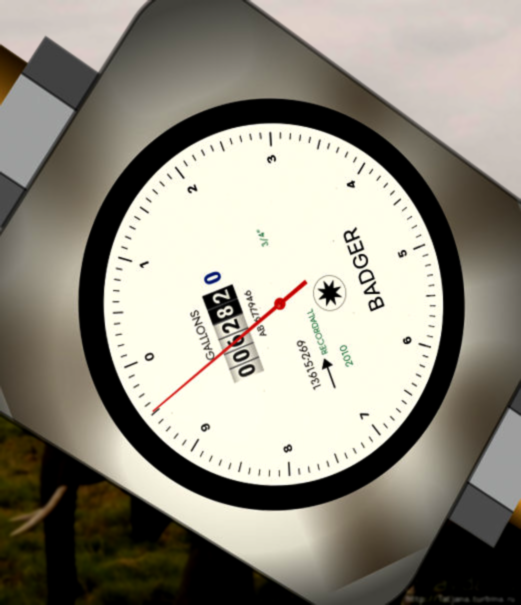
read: 62819.5 gal
